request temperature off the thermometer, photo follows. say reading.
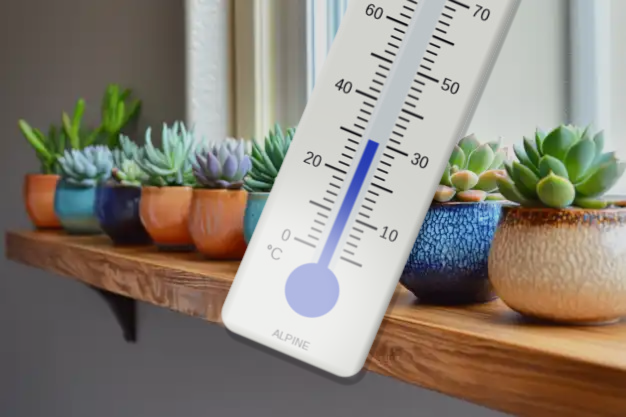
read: 30 °C
